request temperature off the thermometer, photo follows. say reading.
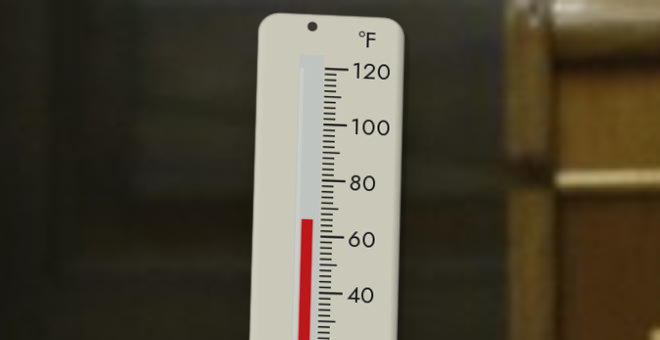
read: 66 °F
